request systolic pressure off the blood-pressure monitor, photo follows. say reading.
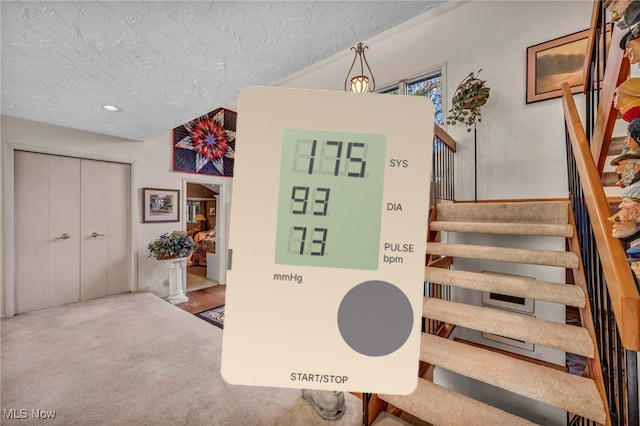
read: 175 mmHg
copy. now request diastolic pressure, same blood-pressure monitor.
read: 93 mmHg
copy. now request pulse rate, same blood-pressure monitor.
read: 73 bpm
